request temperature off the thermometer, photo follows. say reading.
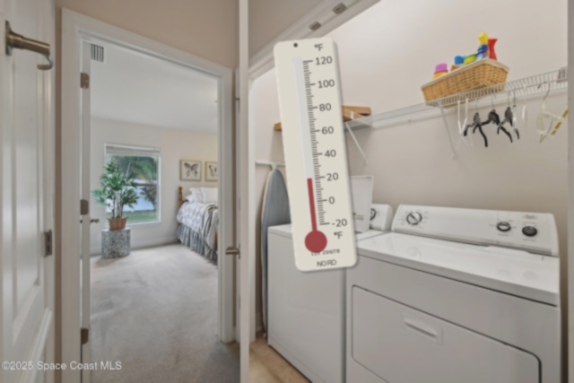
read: 20 °F
